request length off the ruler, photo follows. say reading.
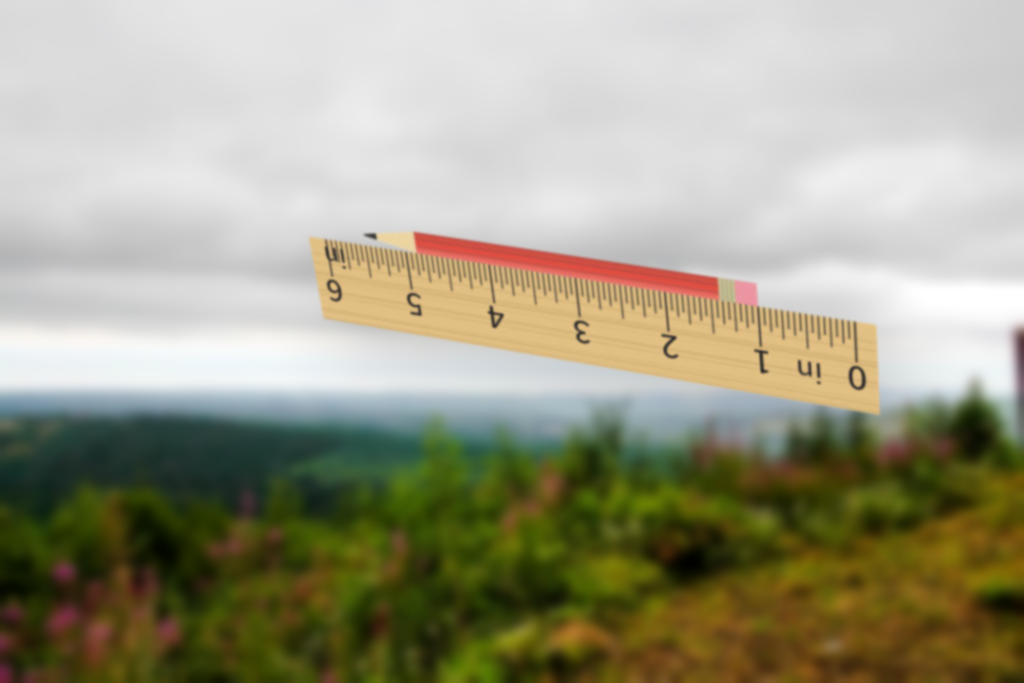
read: 4.5 in
